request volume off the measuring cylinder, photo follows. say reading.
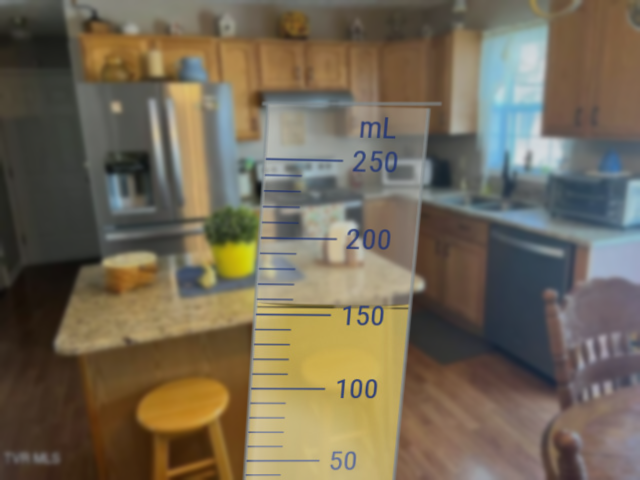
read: 155 mL
